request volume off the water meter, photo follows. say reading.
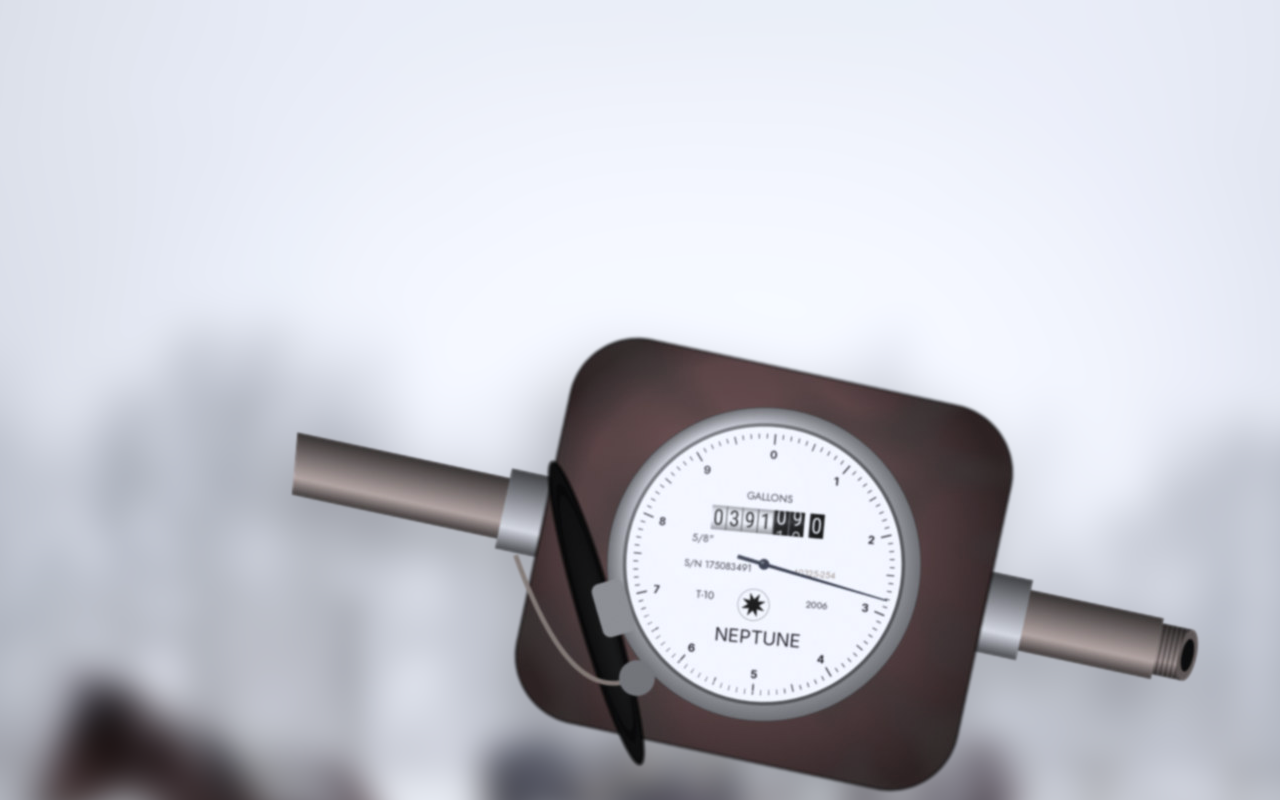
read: 391092.8 gal
